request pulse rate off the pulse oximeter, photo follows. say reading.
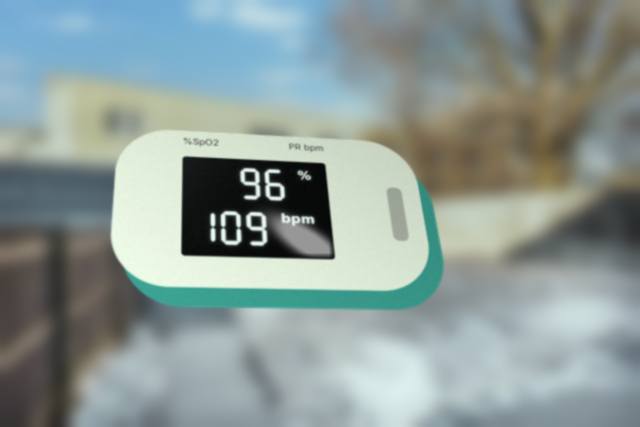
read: 109 bpm
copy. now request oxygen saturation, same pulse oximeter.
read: 96 %
